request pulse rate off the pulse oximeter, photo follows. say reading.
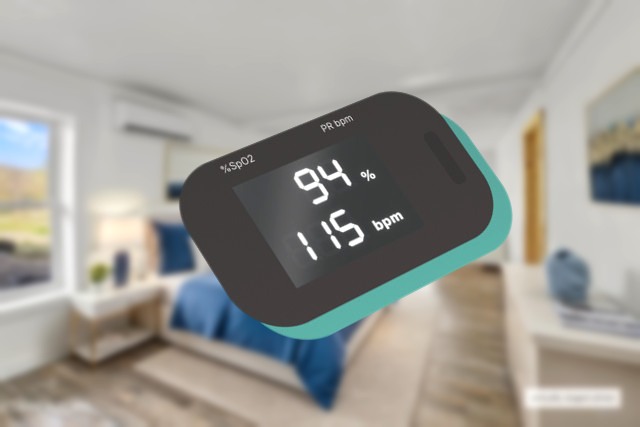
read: 115 bpm
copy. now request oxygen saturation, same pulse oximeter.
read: 94 %
